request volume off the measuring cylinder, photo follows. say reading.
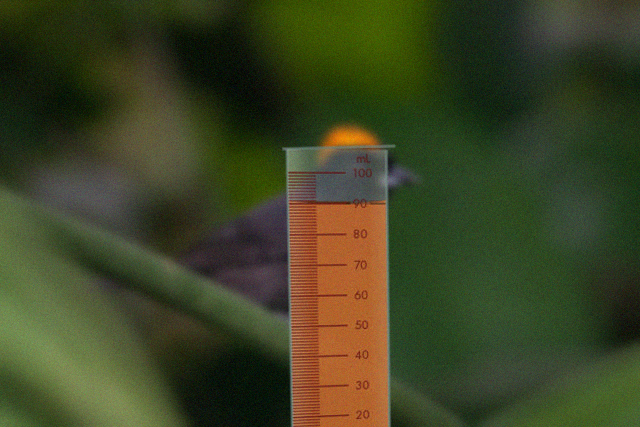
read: 90 mL
